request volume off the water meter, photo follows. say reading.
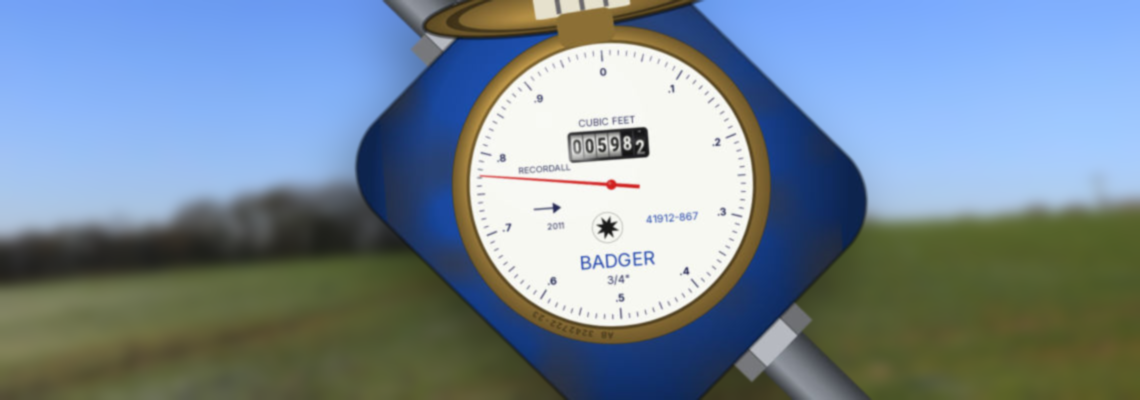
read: 5981.77 ft³
